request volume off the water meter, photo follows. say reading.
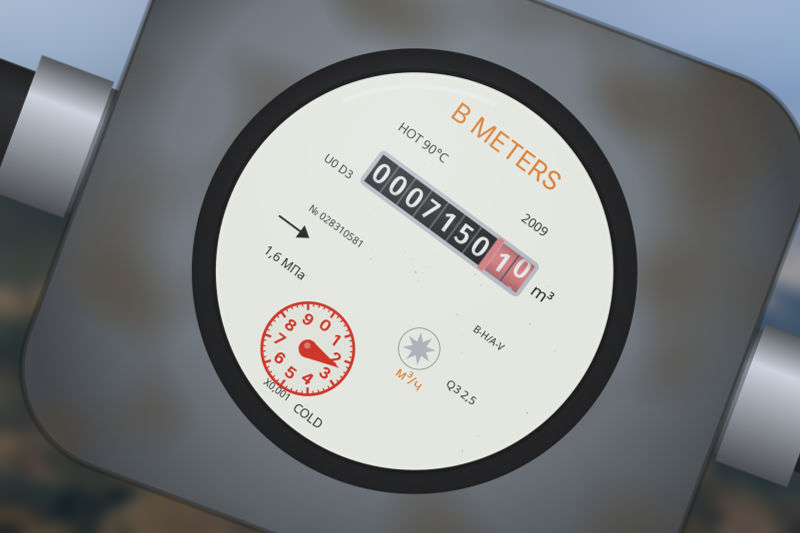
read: 7150.102 m³
